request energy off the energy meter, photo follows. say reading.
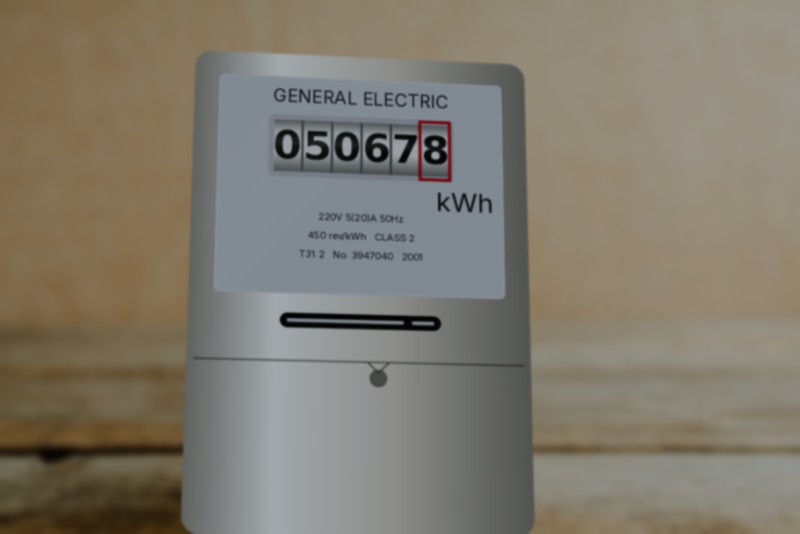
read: 5067.8 kWh
